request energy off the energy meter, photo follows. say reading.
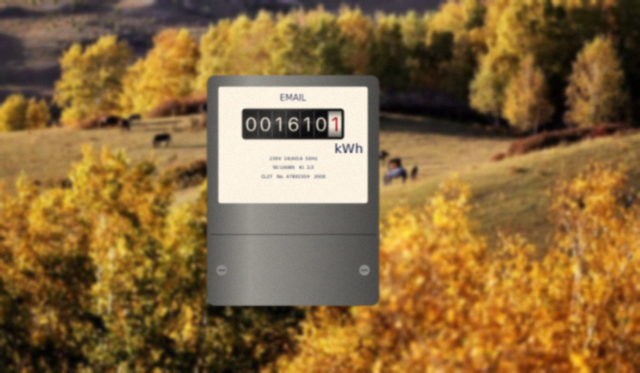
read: 1610.1 kWh
